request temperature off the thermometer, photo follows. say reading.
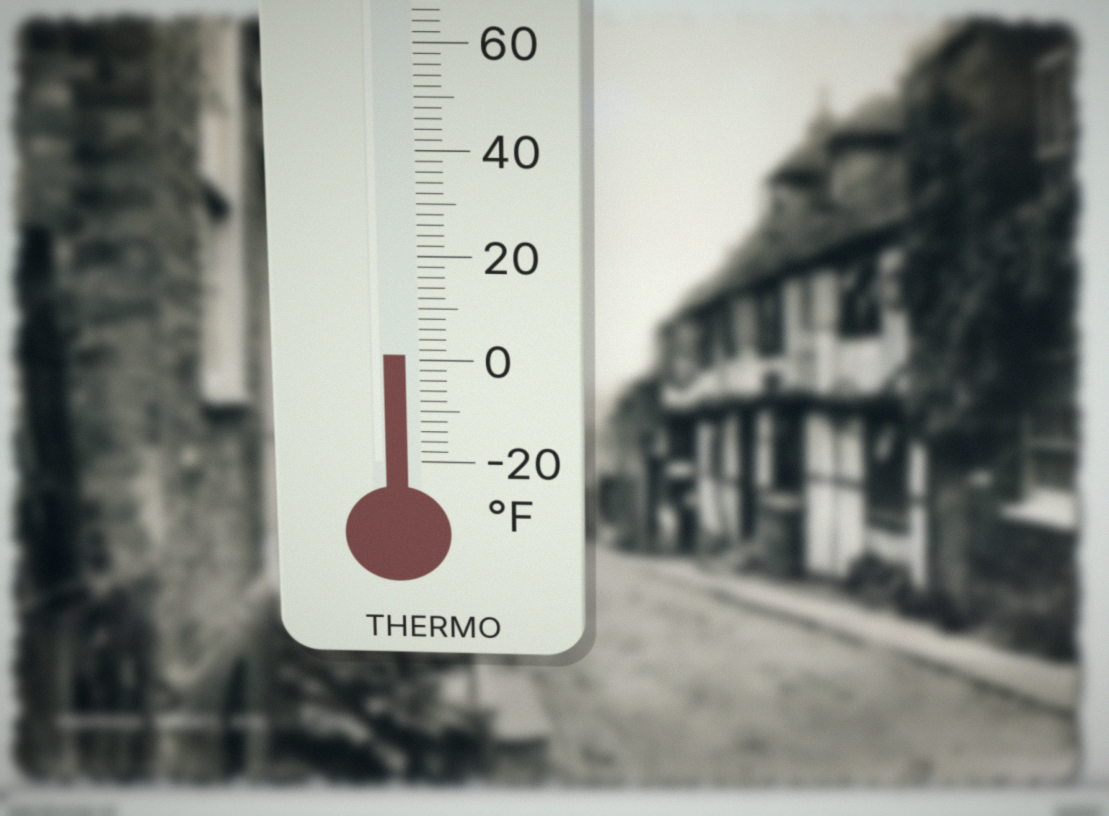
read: 1 °F
